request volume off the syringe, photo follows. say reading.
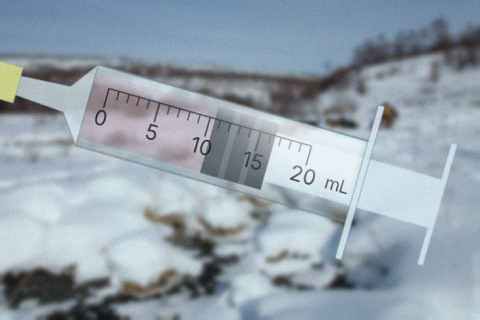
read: 10.5 mL
